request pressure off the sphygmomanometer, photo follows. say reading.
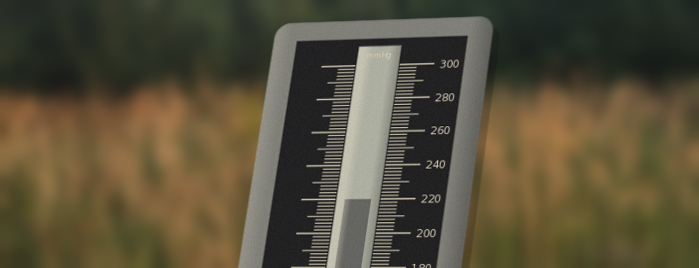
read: 220 mmHg
